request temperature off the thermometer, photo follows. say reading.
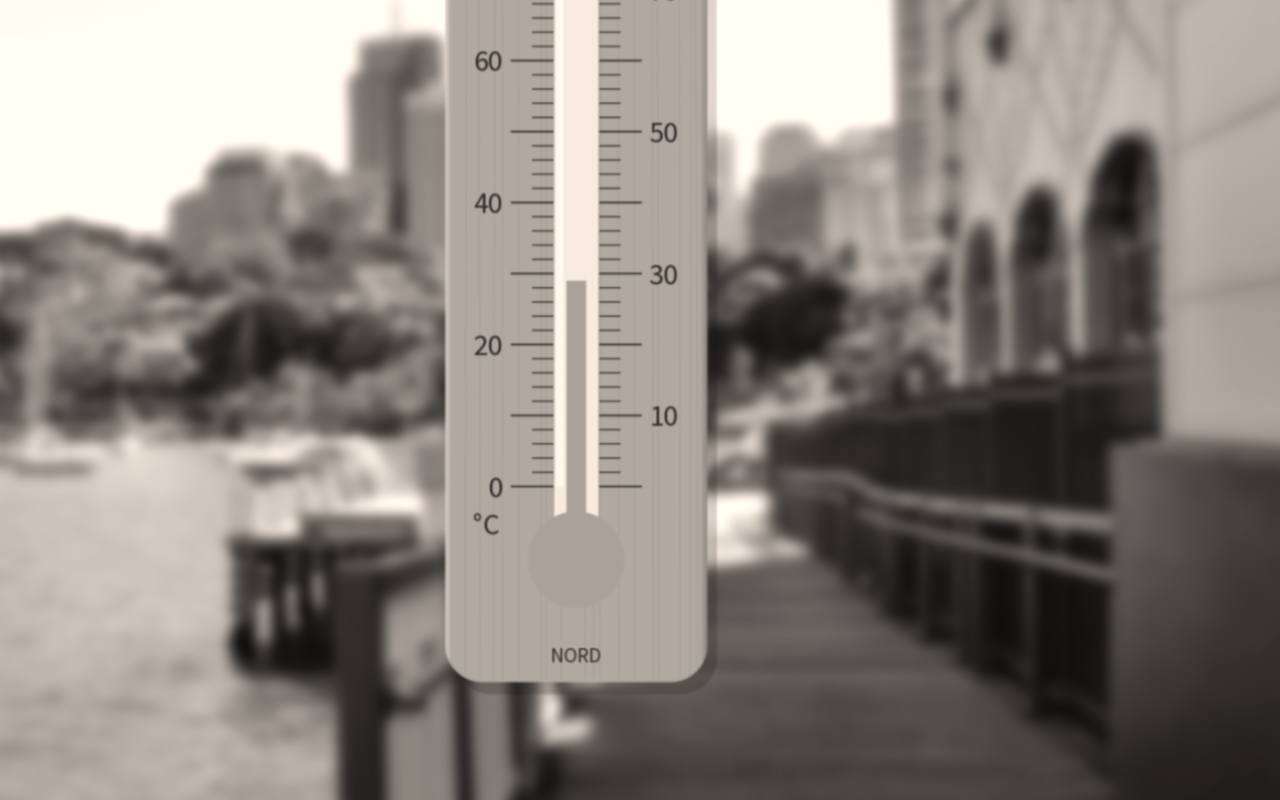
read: 29 °C
